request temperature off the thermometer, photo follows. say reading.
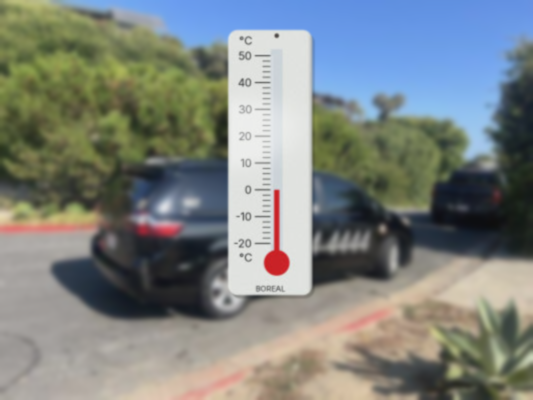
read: 0 °C
